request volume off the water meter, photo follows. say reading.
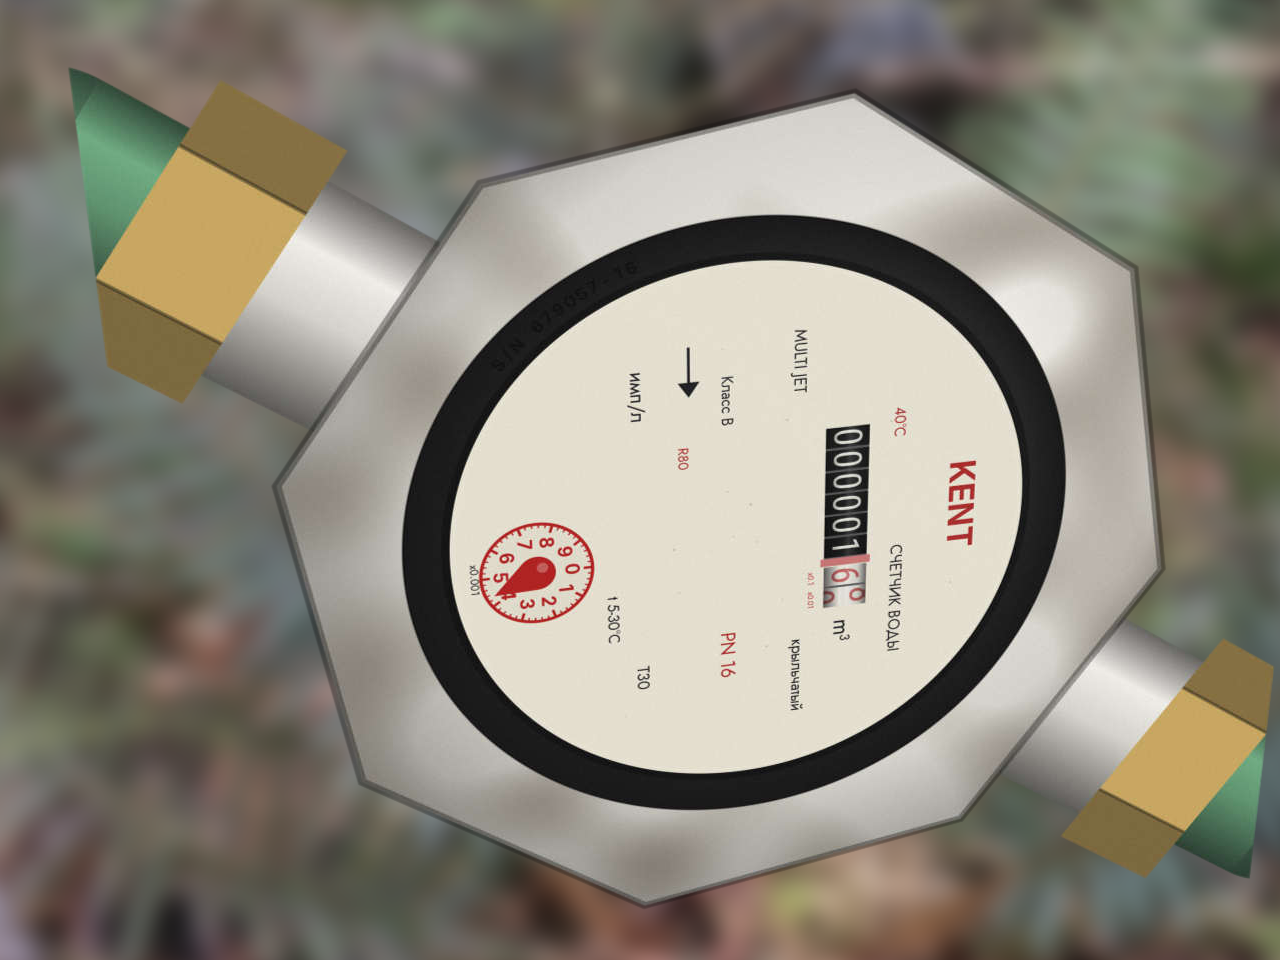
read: 1.684 m³
